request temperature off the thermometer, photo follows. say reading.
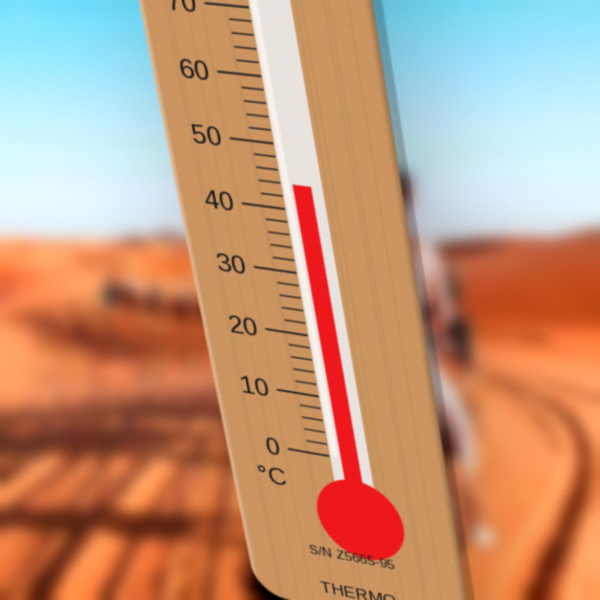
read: 44 °C
